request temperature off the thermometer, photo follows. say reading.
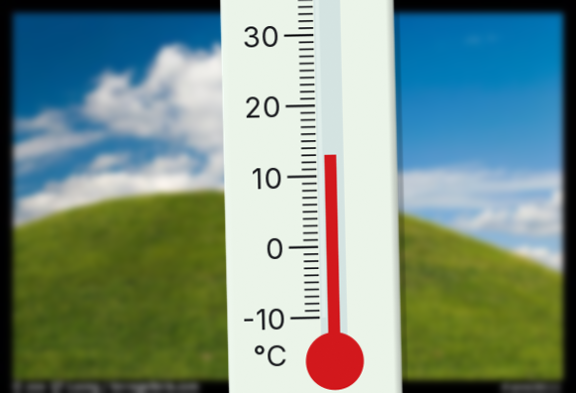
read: 13 °C
